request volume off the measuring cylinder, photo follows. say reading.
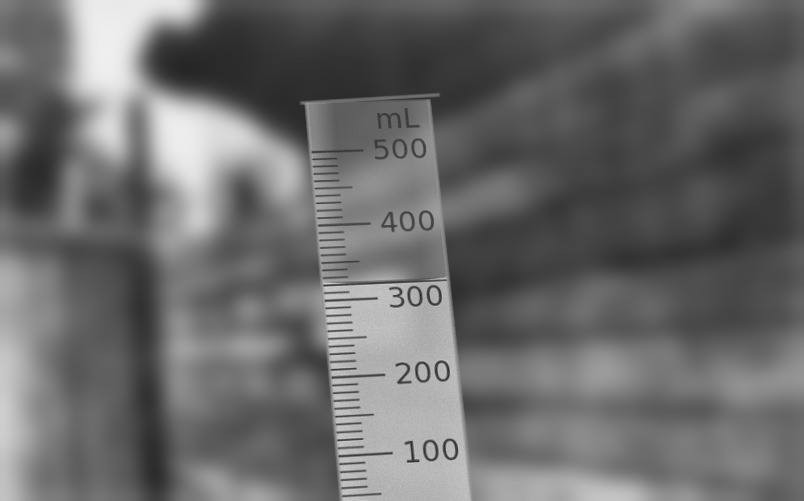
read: 320 mL
